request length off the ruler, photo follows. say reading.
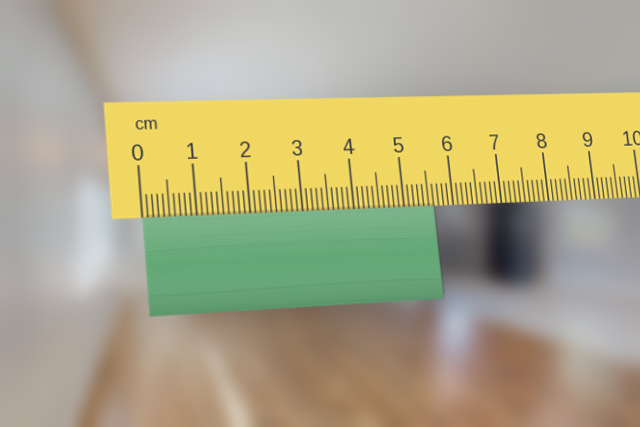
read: 5.6 cm
